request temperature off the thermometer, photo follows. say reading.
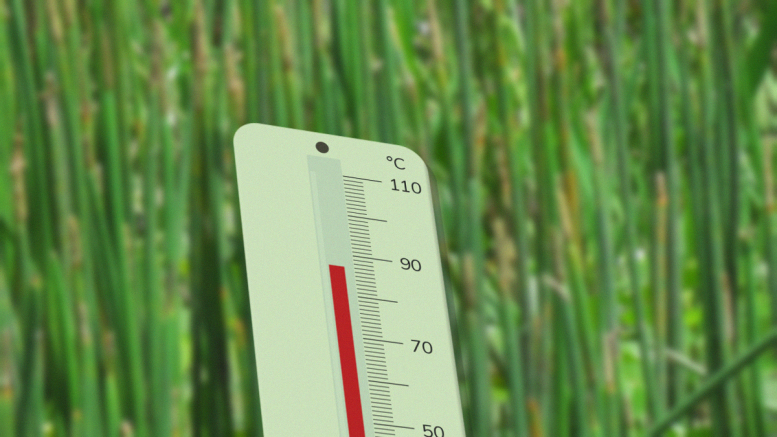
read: 87 °C
